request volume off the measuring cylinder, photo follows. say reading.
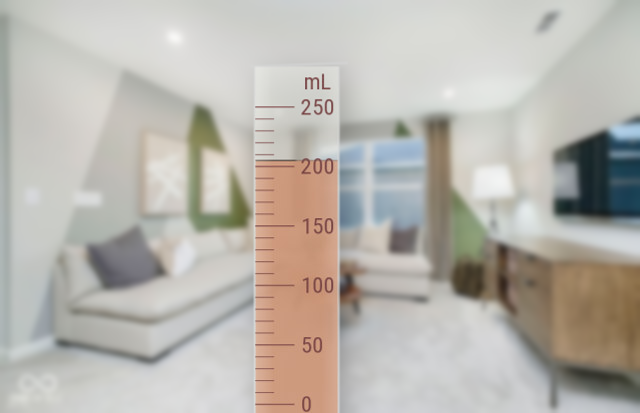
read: 205 mL
